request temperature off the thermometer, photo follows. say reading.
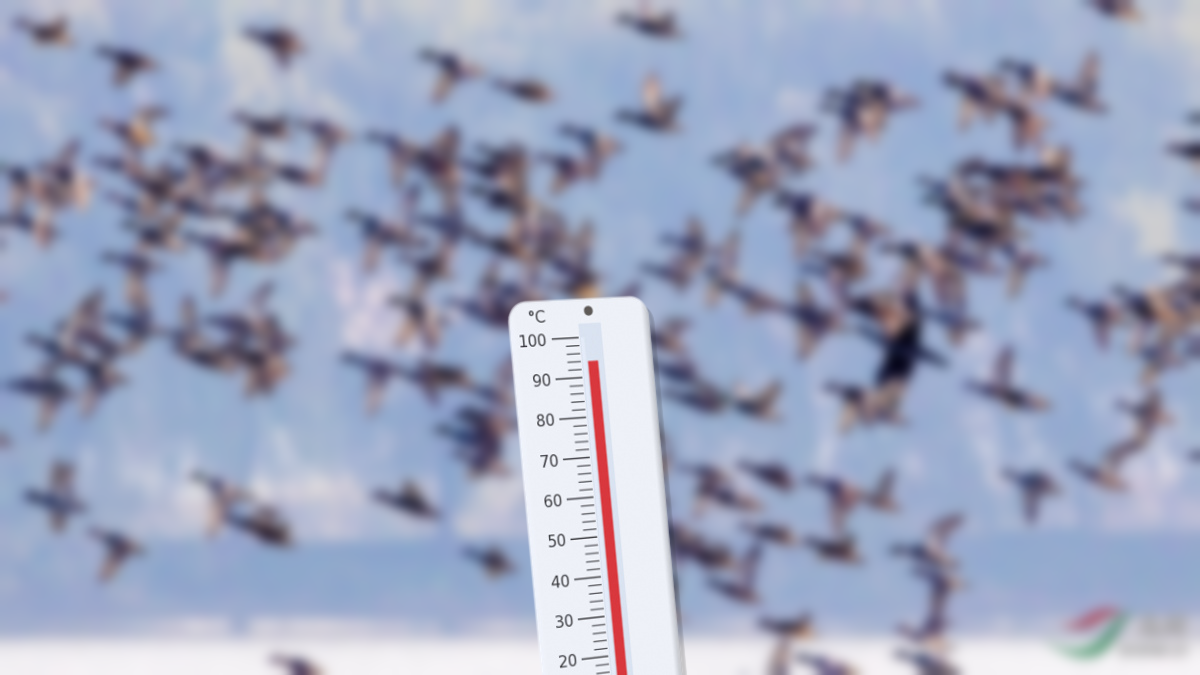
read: 94 °C
